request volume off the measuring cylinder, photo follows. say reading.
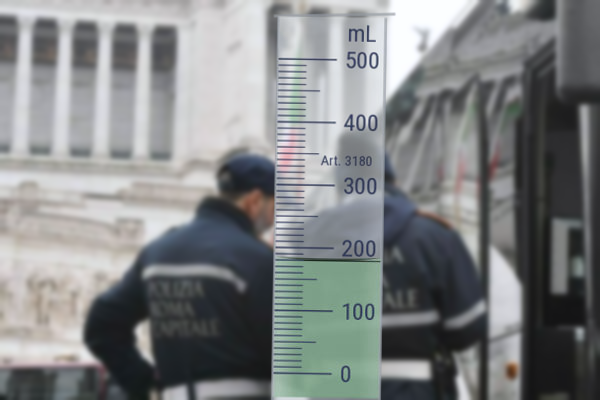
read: 180 mL
